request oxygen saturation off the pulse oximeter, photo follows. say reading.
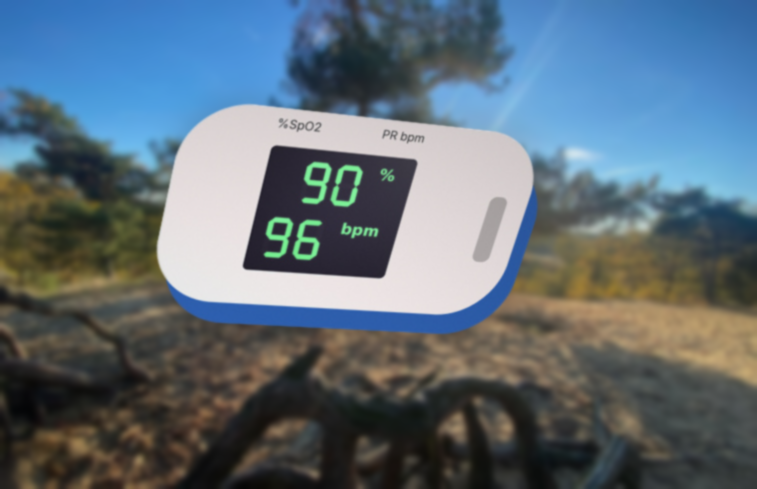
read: 90 %
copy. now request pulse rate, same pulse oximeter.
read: 96 bpm
